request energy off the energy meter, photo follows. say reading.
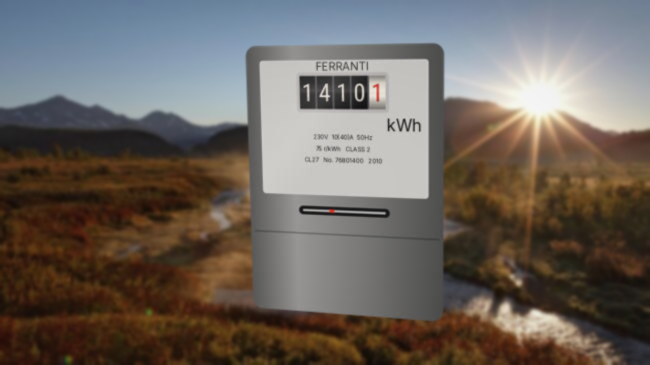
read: 1410.1 kWh
